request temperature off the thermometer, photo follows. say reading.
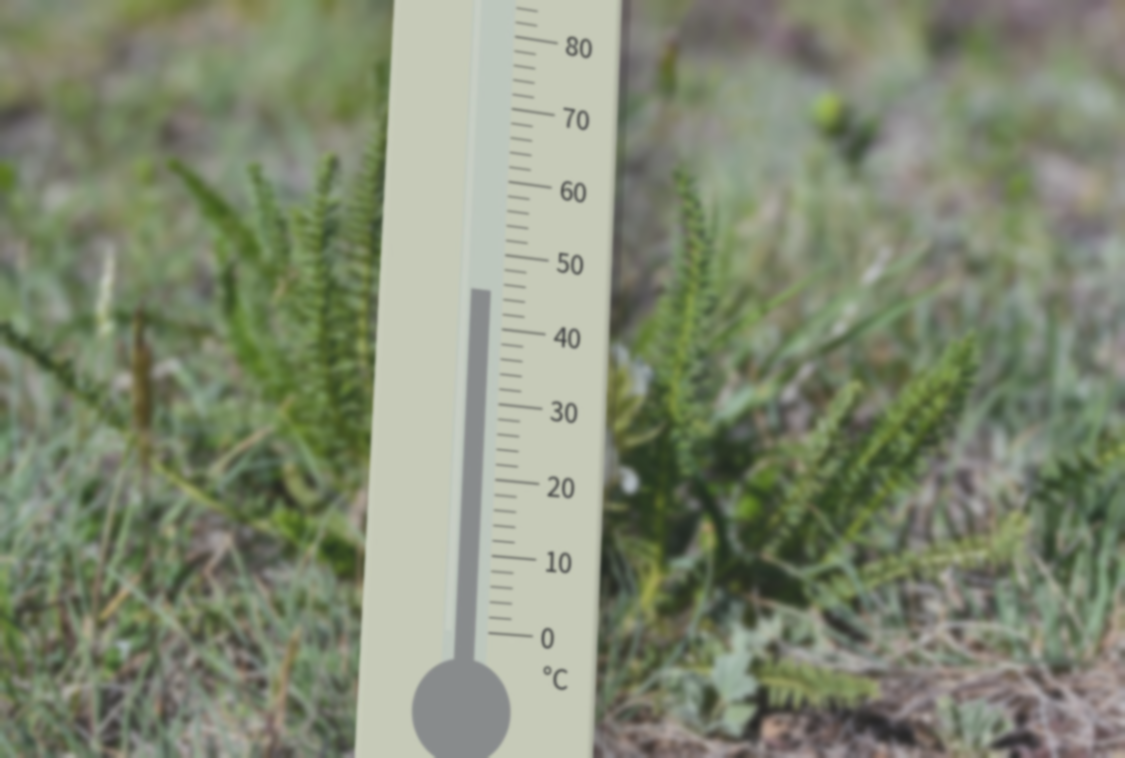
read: 45 °C
